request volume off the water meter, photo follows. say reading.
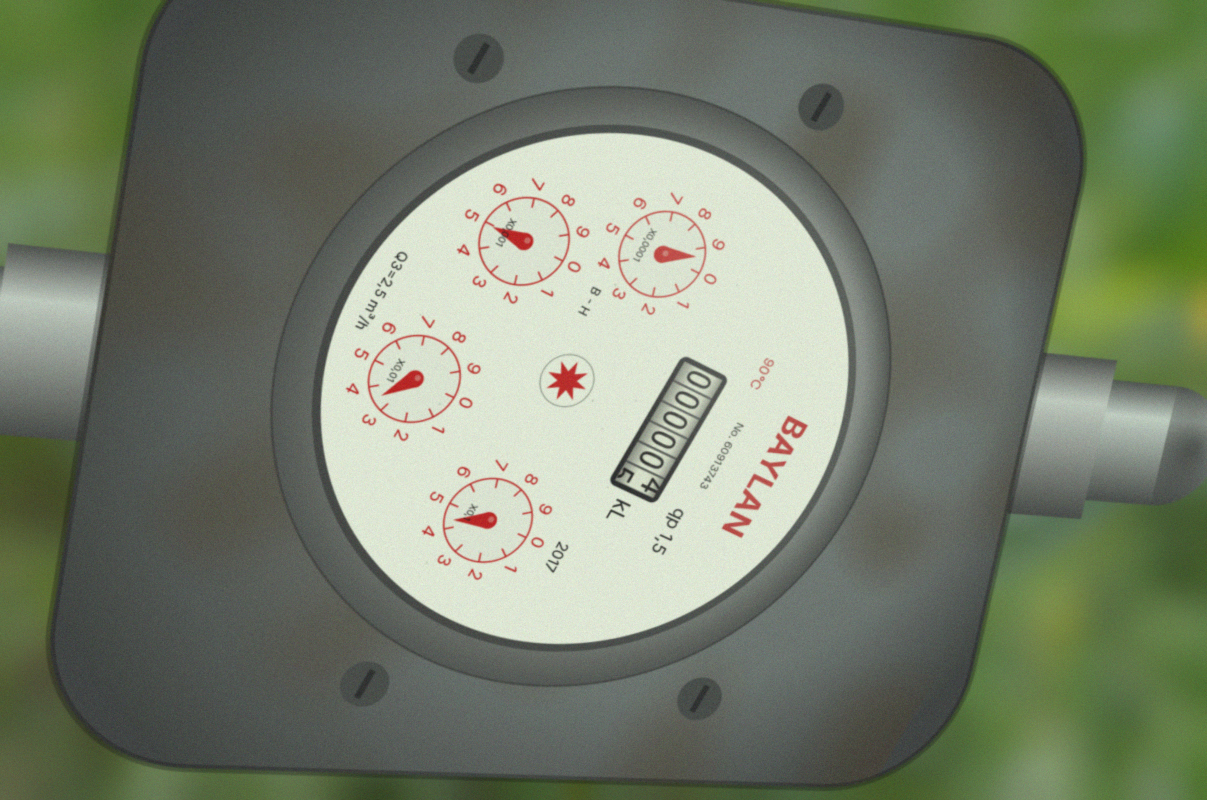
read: 4.4349 kL
